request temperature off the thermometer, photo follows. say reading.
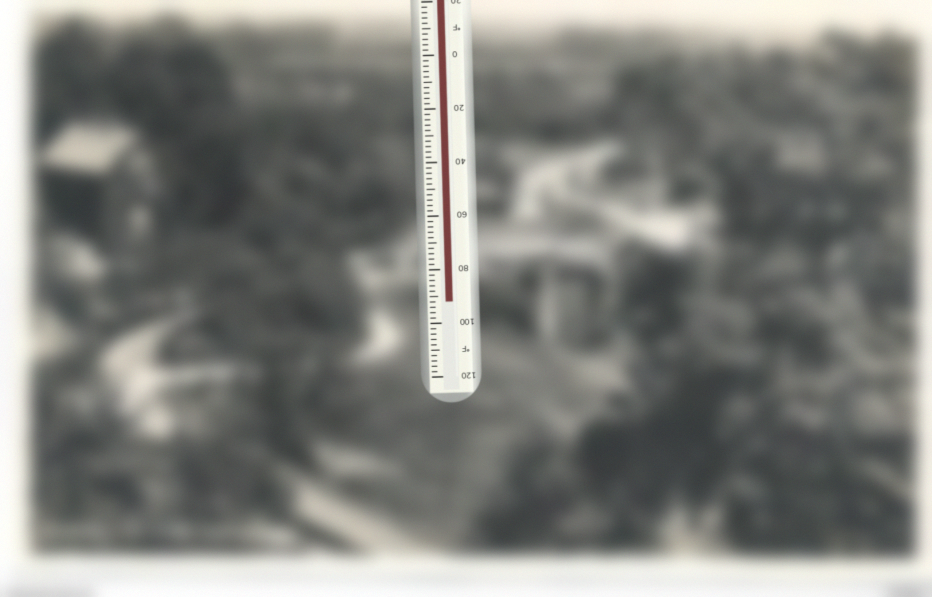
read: 92 °F
